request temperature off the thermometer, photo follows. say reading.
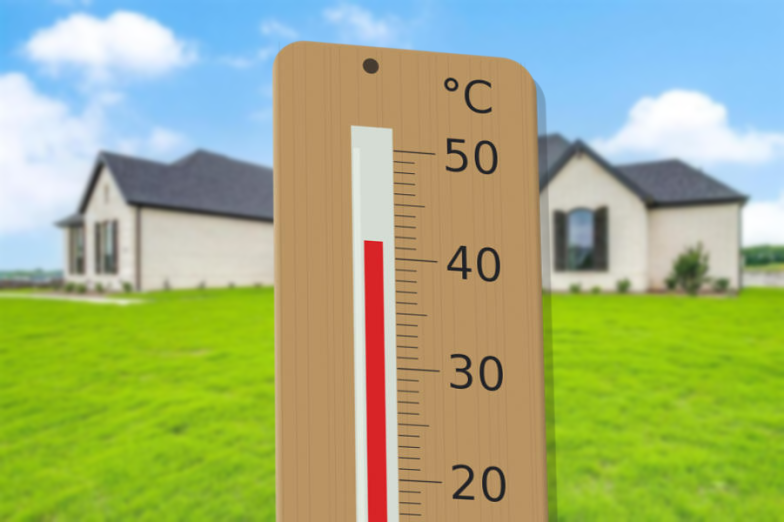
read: 41.5 °C
